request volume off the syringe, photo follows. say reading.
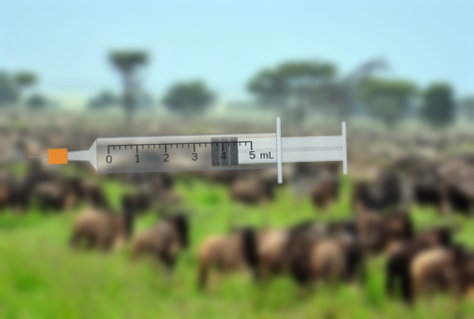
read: 3.6 mL
